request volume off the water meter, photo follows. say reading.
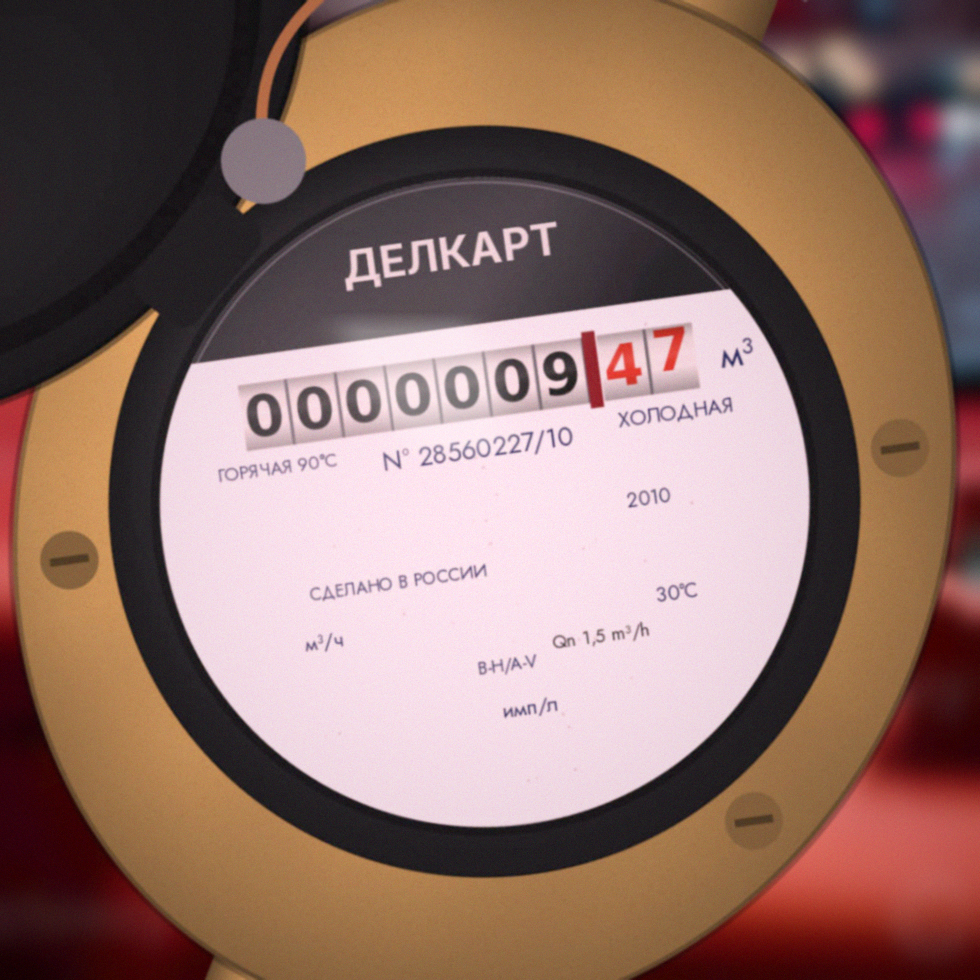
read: 9.47 m³
